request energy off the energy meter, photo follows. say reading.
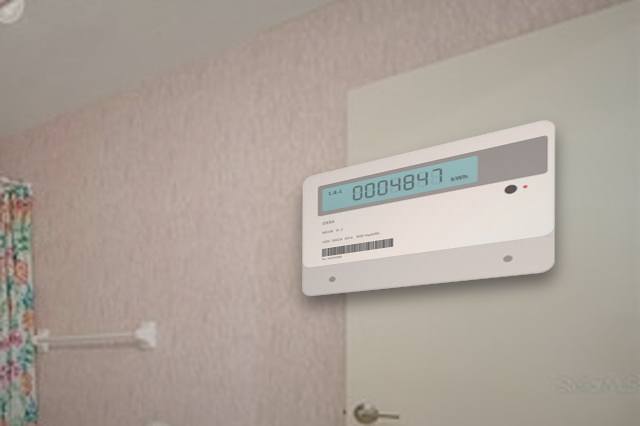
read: 4847 kWh
